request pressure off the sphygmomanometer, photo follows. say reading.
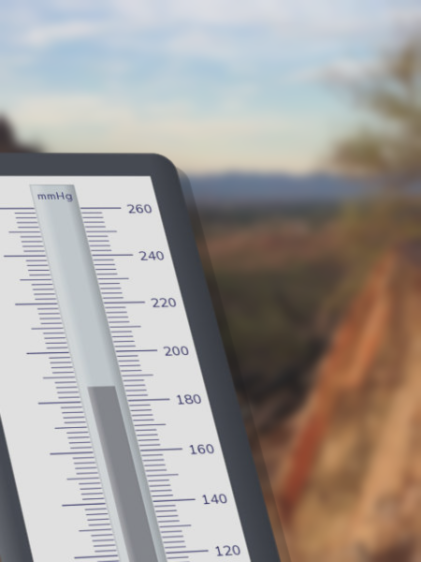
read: 186 mmHg
